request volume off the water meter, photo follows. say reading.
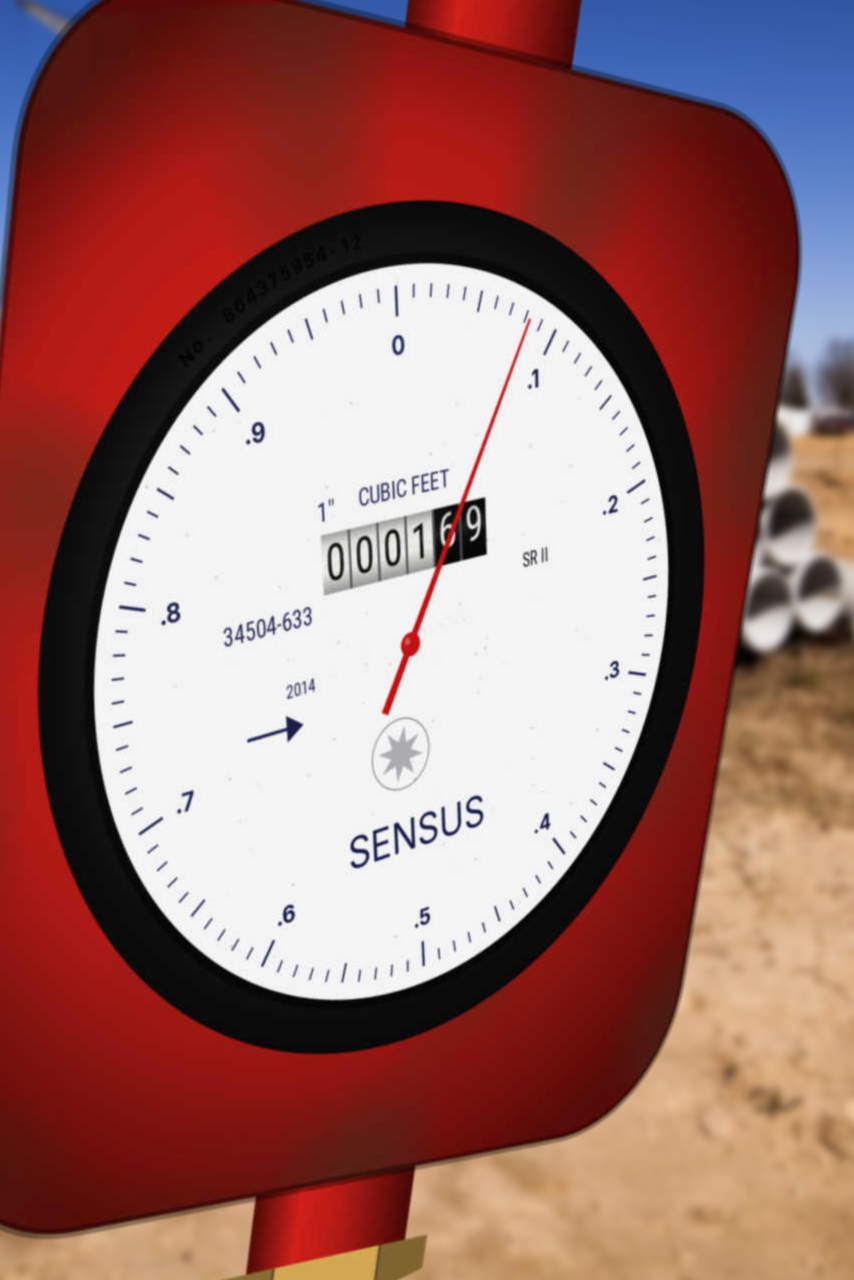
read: 169.08 ft³
